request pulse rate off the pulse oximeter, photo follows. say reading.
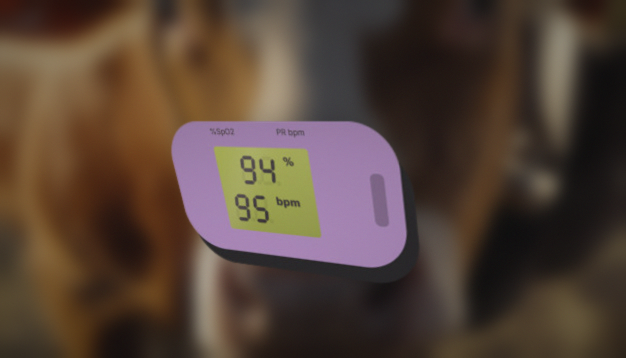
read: 95 bpm
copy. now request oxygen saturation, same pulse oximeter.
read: 94 %
